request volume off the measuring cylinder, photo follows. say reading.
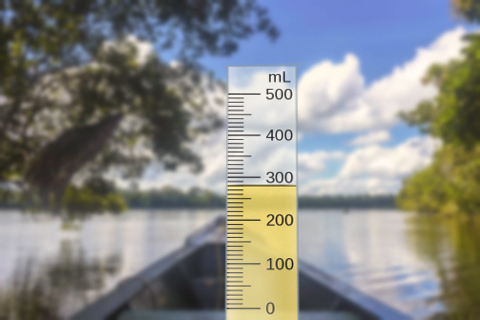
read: 280 mL
